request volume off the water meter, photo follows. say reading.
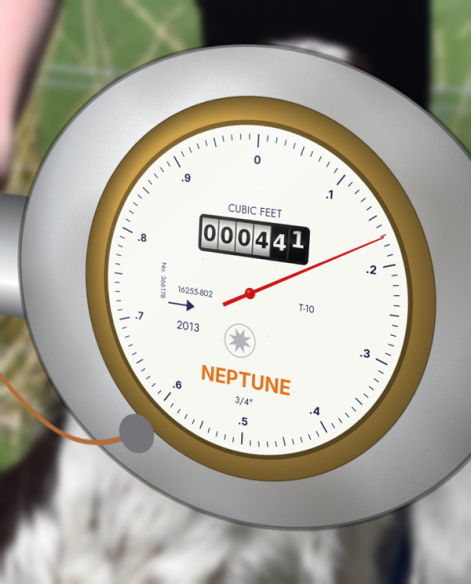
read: 441.17 ft³
